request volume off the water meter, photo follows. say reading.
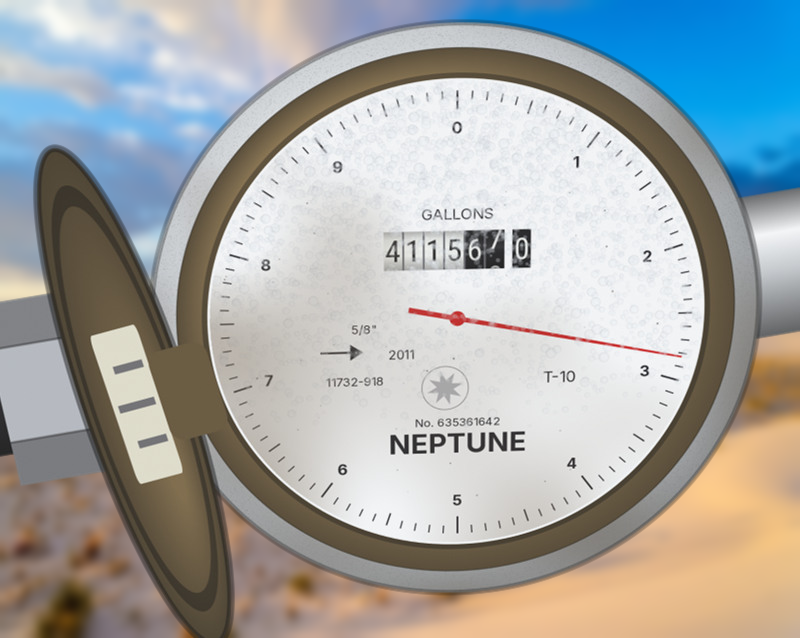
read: 4115672.8 gal
